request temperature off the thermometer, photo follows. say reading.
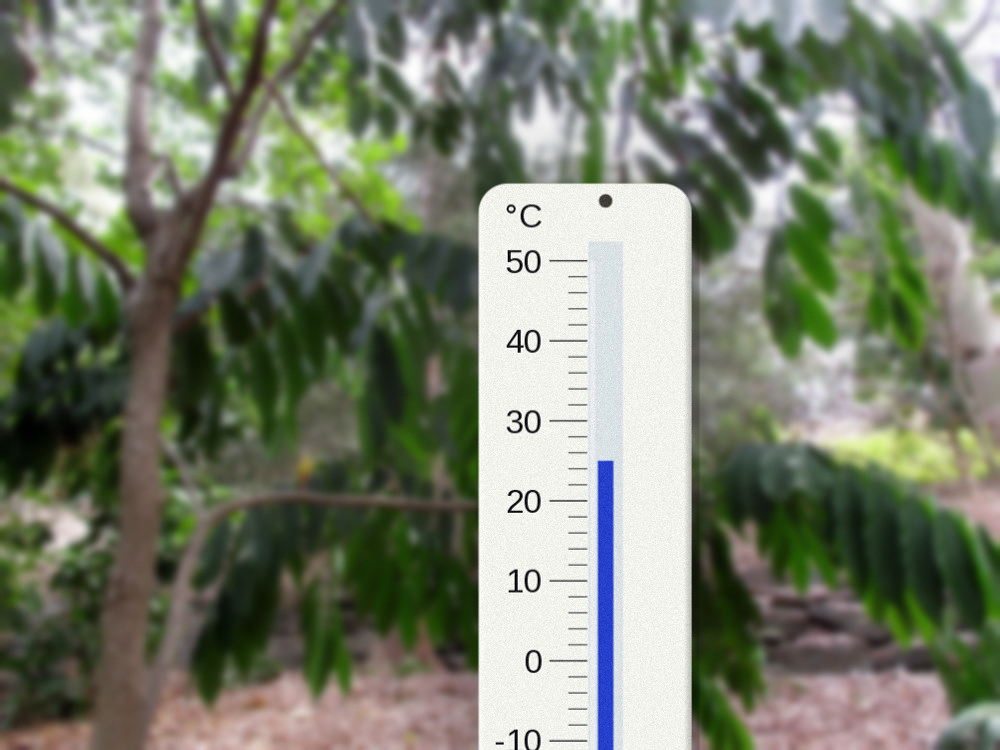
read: 25 °C
